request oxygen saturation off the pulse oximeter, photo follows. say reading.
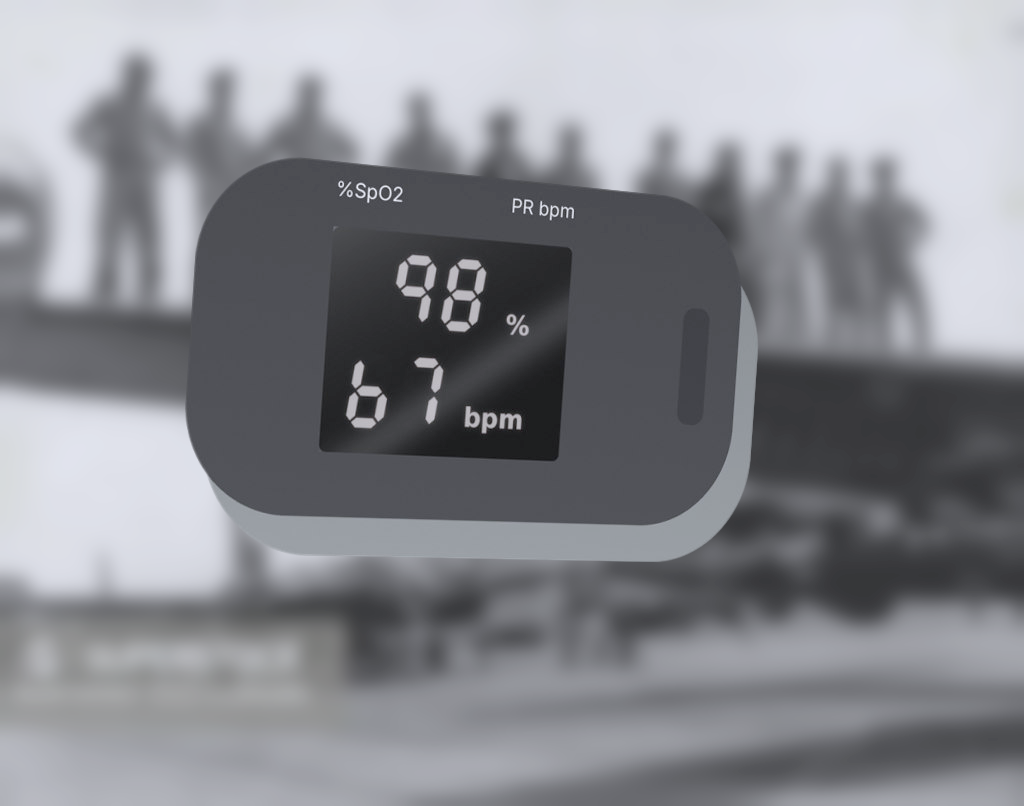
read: 98 %
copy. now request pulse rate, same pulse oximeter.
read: 67 bpm
